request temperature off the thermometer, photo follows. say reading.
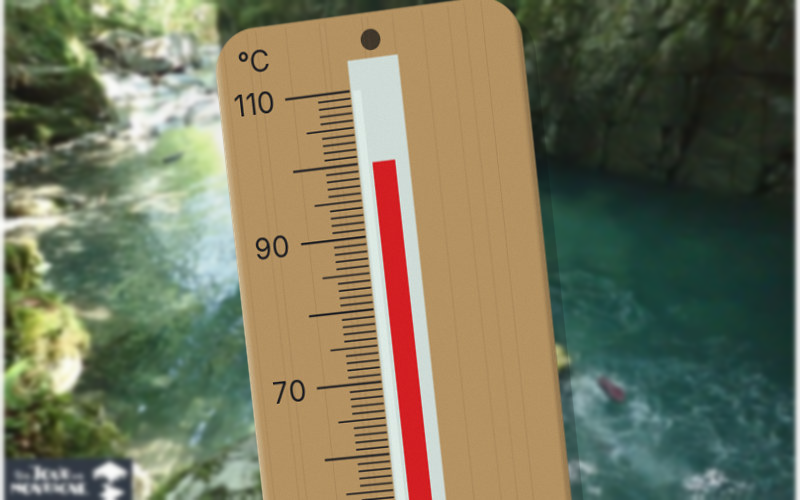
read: 100 °C
